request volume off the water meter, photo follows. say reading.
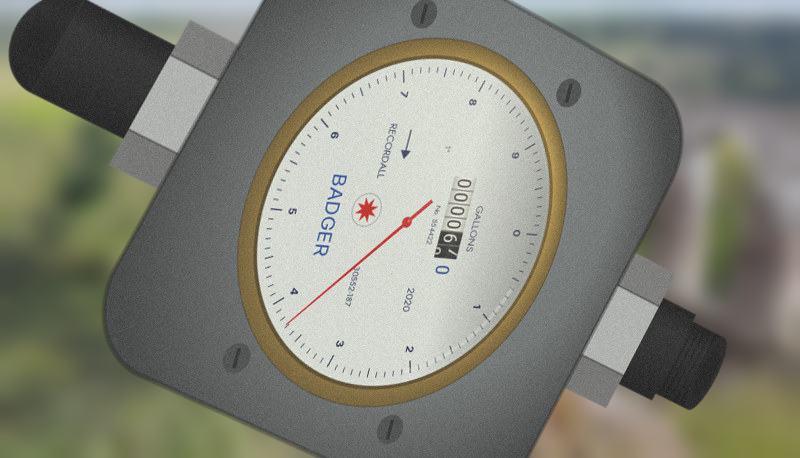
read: 673.7 gal
